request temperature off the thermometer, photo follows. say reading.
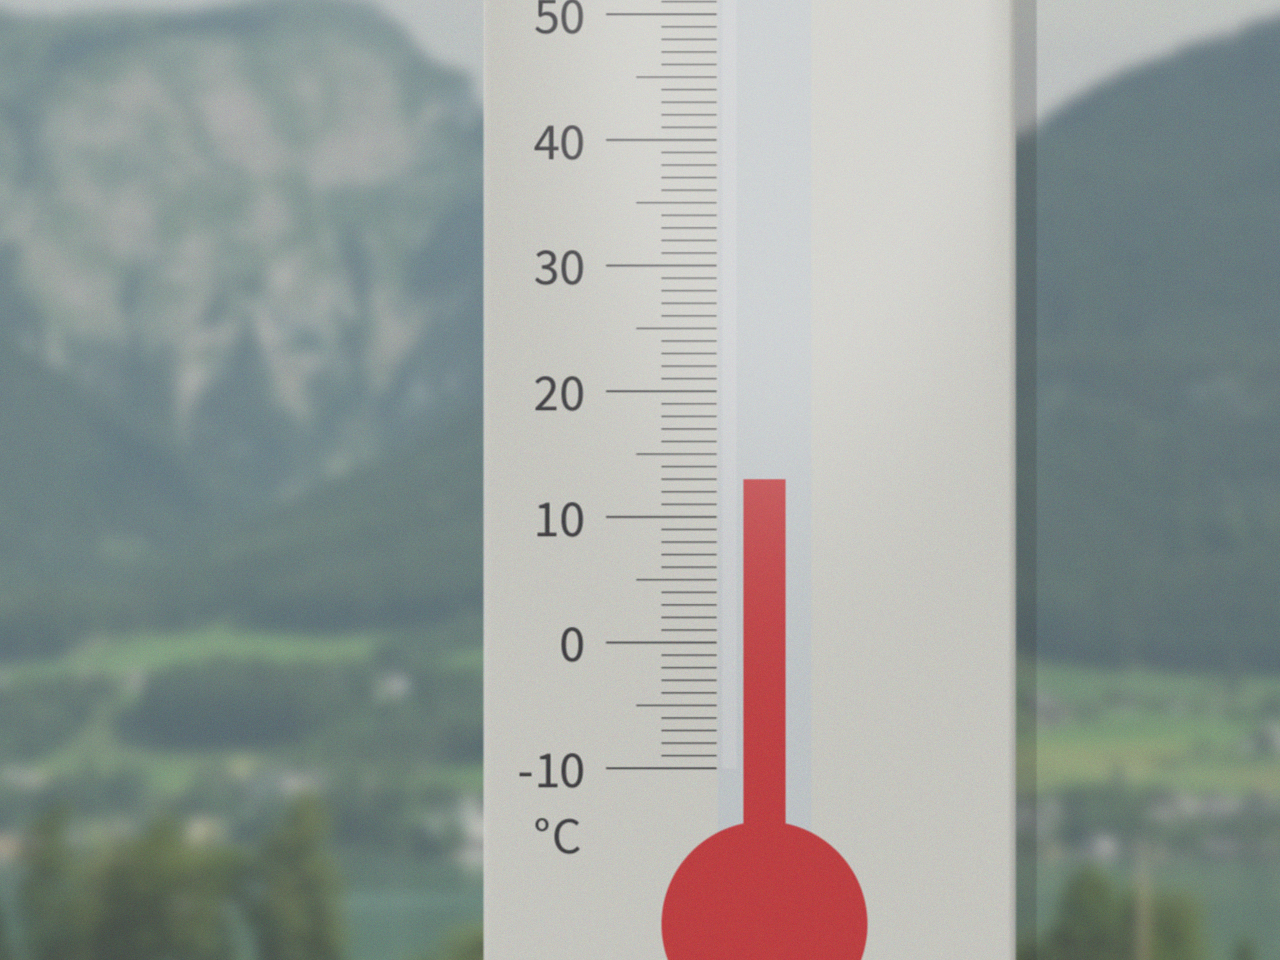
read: 13 °C
